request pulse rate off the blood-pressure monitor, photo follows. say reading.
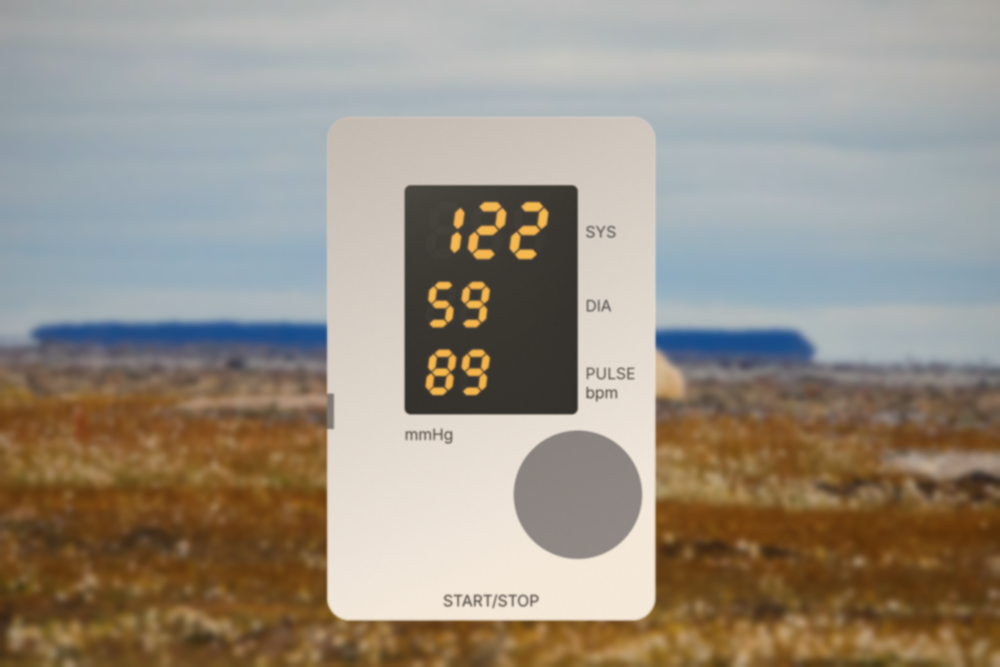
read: 89 bpm
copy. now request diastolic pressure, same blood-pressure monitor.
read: 59 mmHg
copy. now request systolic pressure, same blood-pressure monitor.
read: 122 mmHg
